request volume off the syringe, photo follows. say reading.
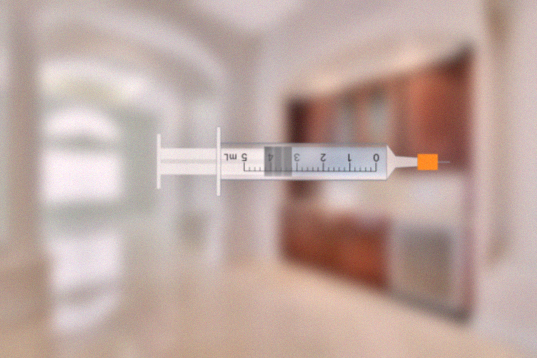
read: 3.2 mL
